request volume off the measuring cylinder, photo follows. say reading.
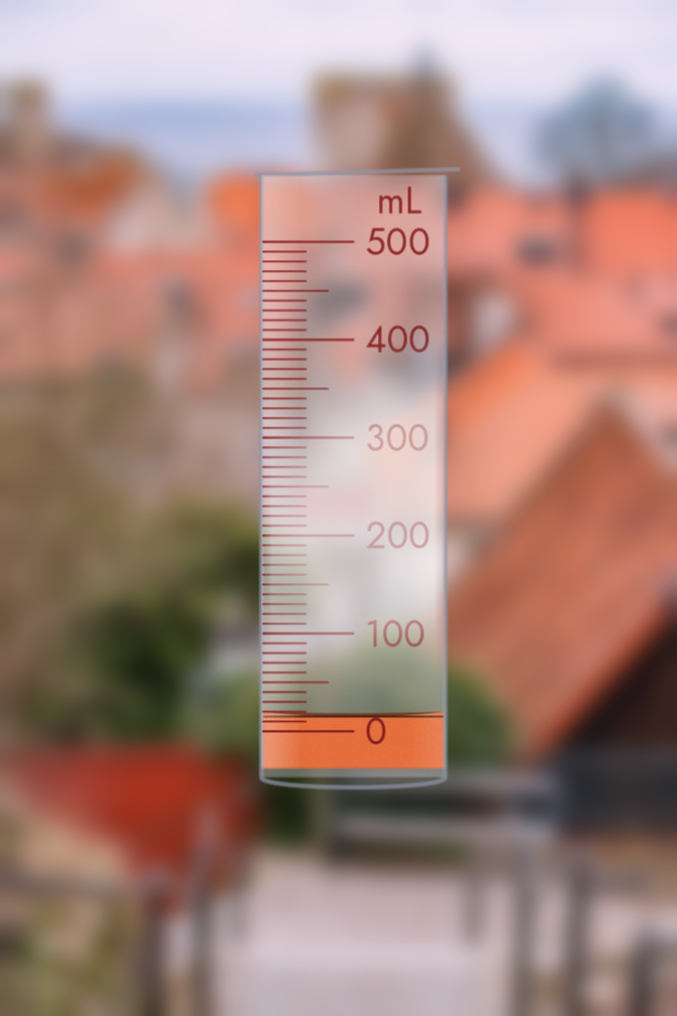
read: 15 mL
